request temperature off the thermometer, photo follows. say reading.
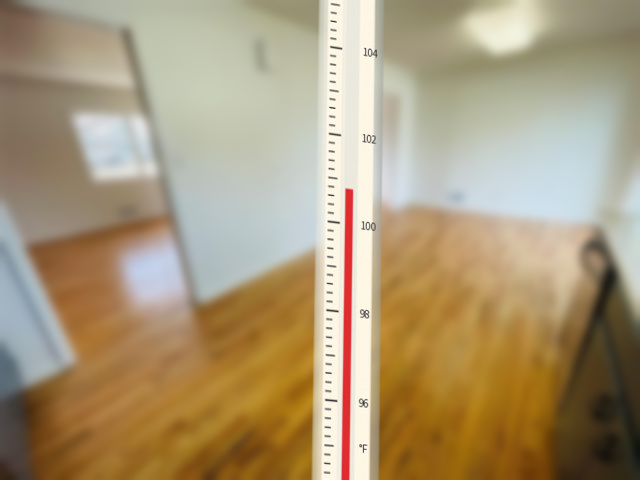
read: 100.8 °F
